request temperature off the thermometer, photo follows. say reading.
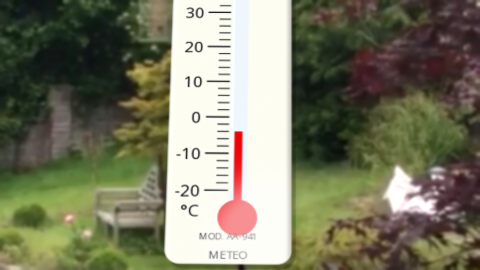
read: -4 °C
